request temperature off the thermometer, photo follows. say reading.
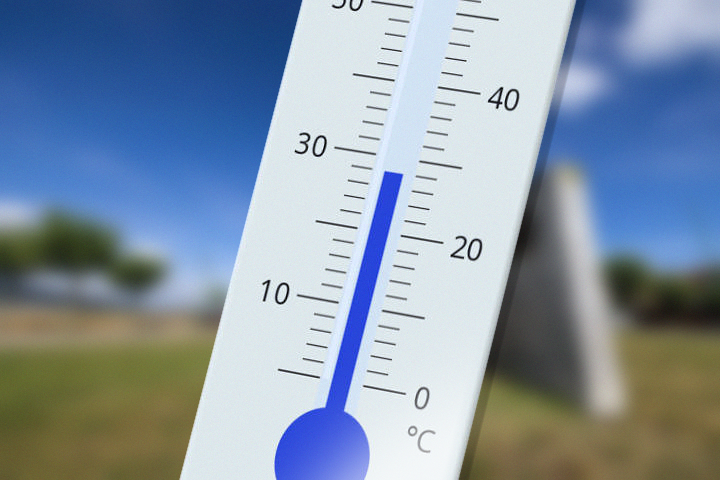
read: 28 °C
